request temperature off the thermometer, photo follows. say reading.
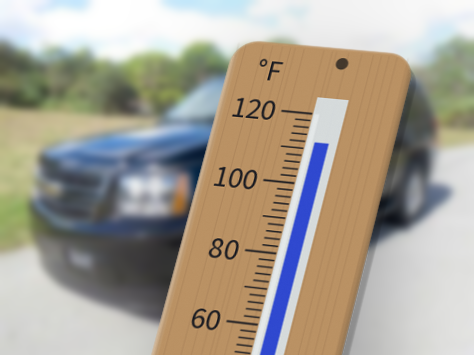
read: 112 °F
